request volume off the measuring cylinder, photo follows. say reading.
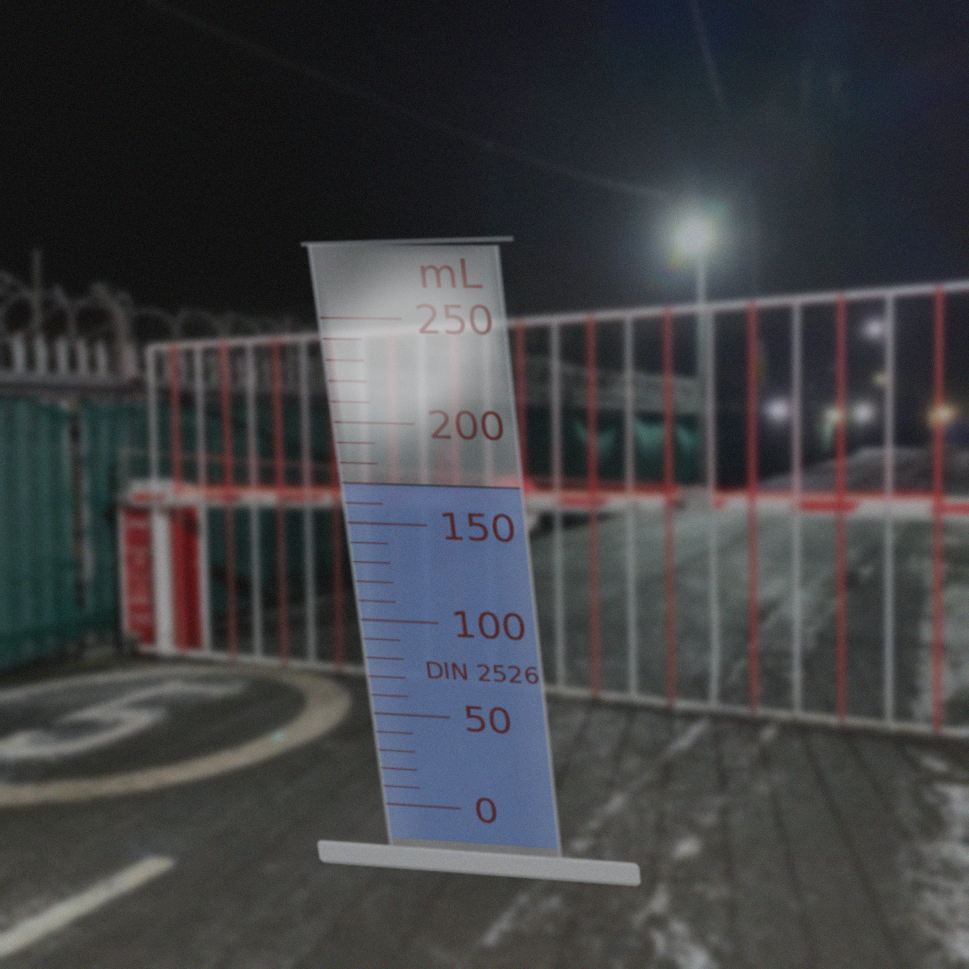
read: 170 mL
